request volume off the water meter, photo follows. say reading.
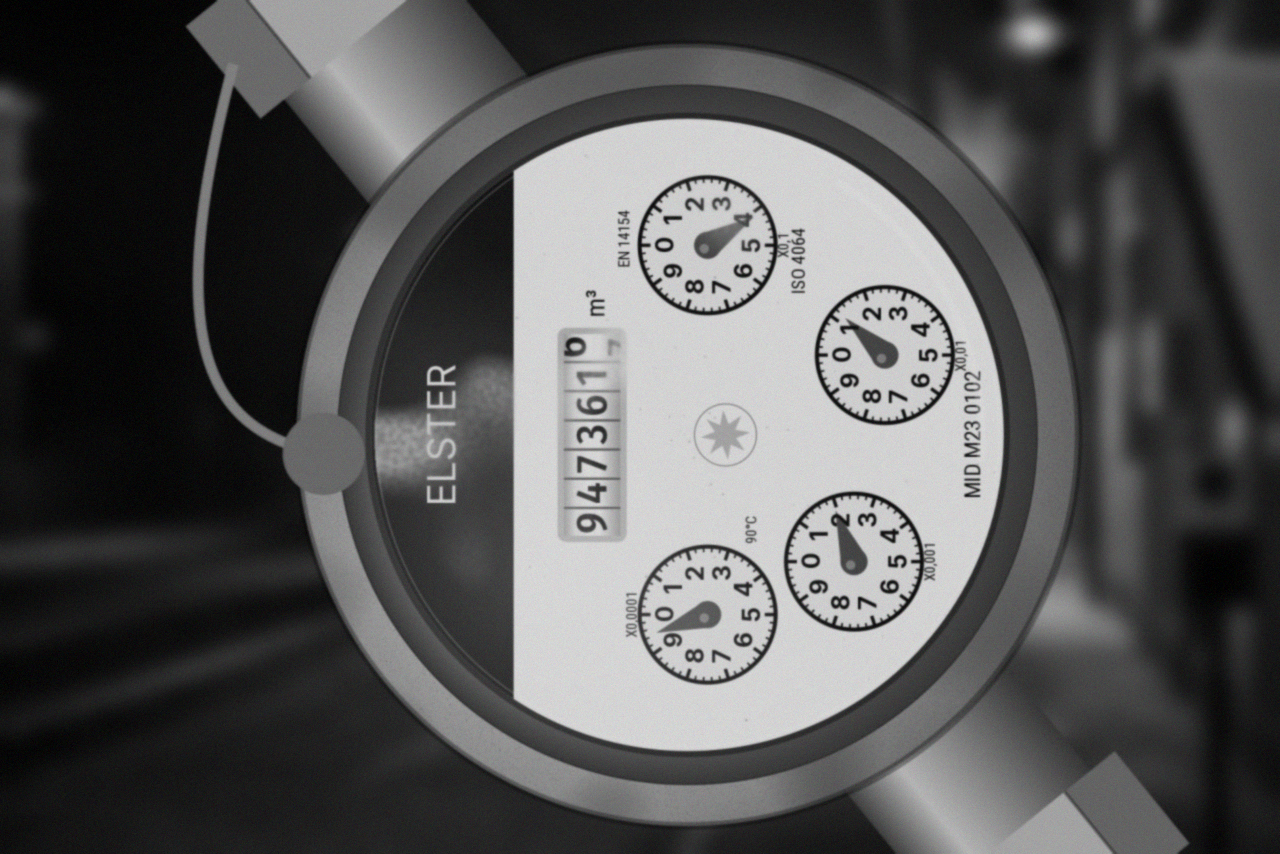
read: 9473616.4119 m³
